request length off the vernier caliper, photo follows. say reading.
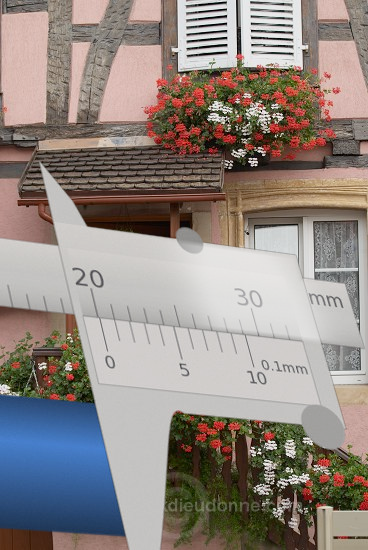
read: 20.1 mm
